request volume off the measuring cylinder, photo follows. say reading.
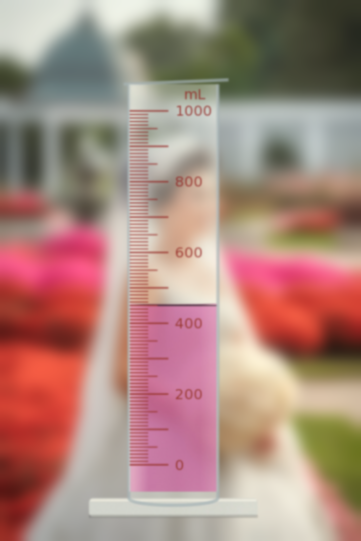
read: 450 mL
